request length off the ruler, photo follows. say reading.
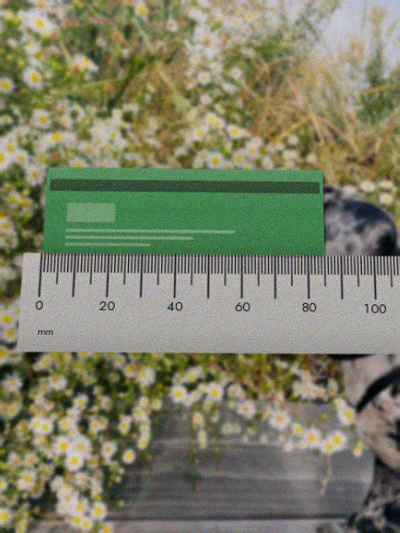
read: 85 mm
